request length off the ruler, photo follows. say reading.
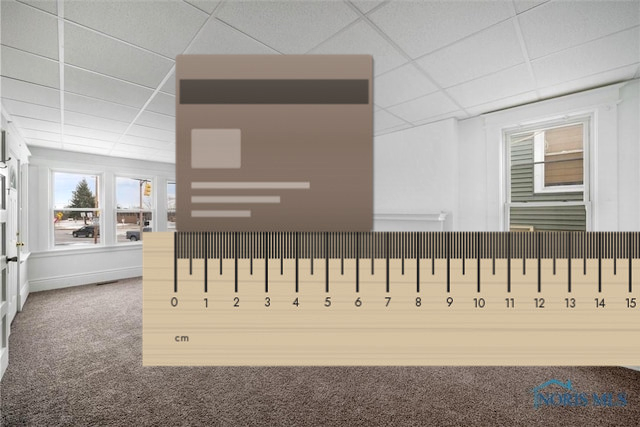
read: 6.5 cm
